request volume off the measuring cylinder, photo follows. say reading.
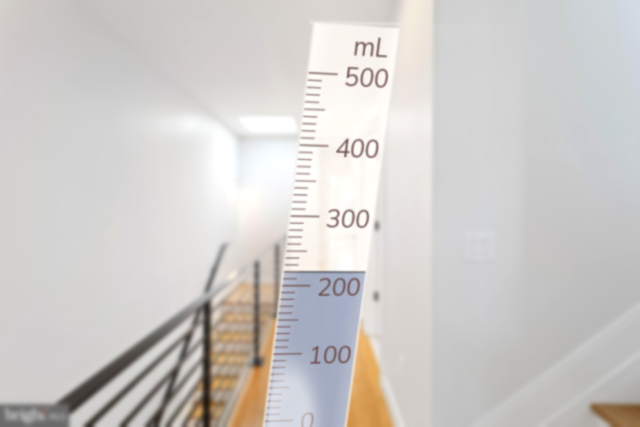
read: 220 mL
